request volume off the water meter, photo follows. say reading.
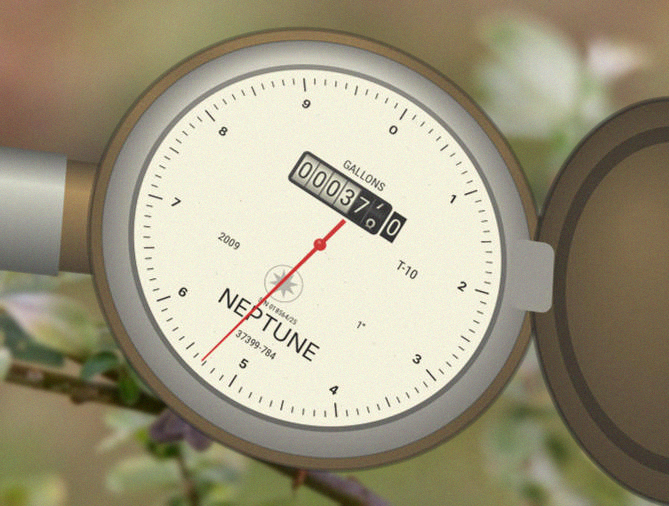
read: 3775.3 gal
